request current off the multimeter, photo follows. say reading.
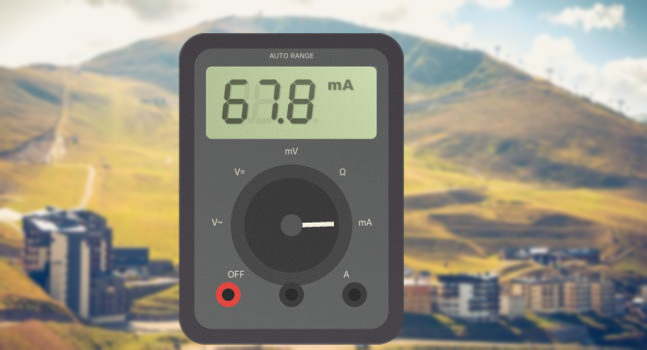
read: 67.8 mA
